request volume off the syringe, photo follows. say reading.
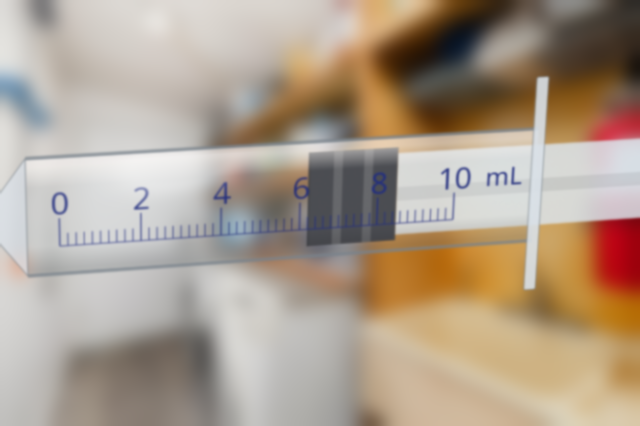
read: 6.2 mL
